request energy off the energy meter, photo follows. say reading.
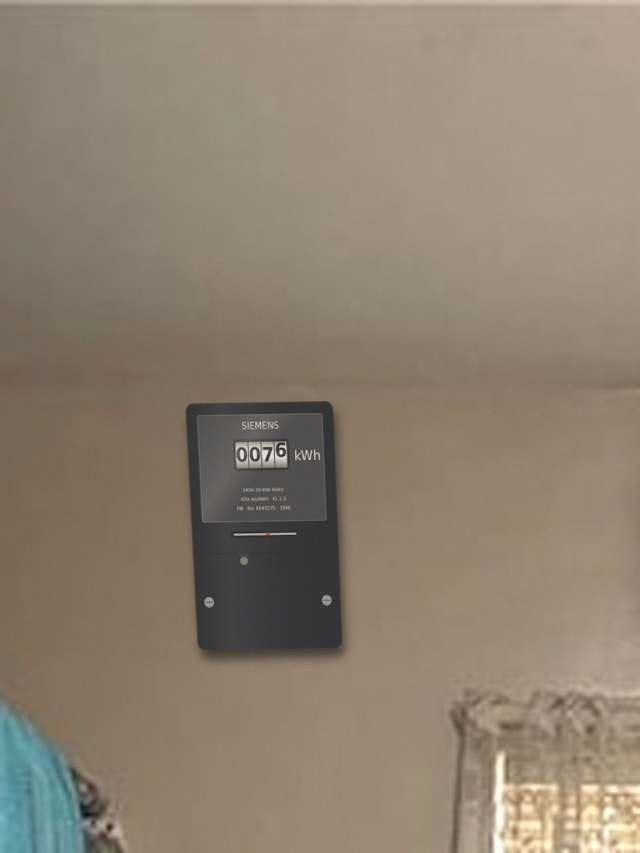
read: 76 kWh
